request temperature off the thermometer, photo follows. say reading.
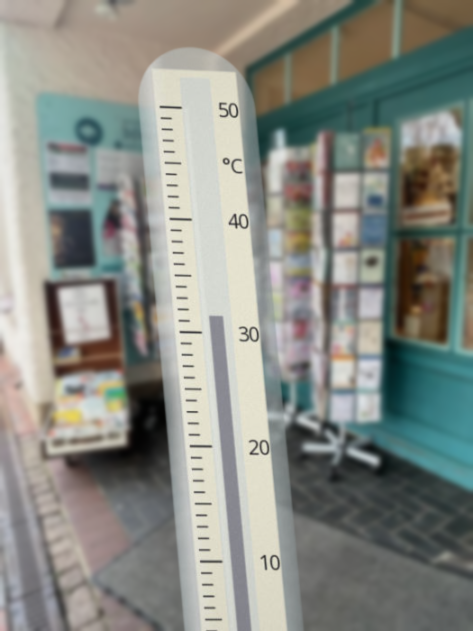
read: 31.5 °C
